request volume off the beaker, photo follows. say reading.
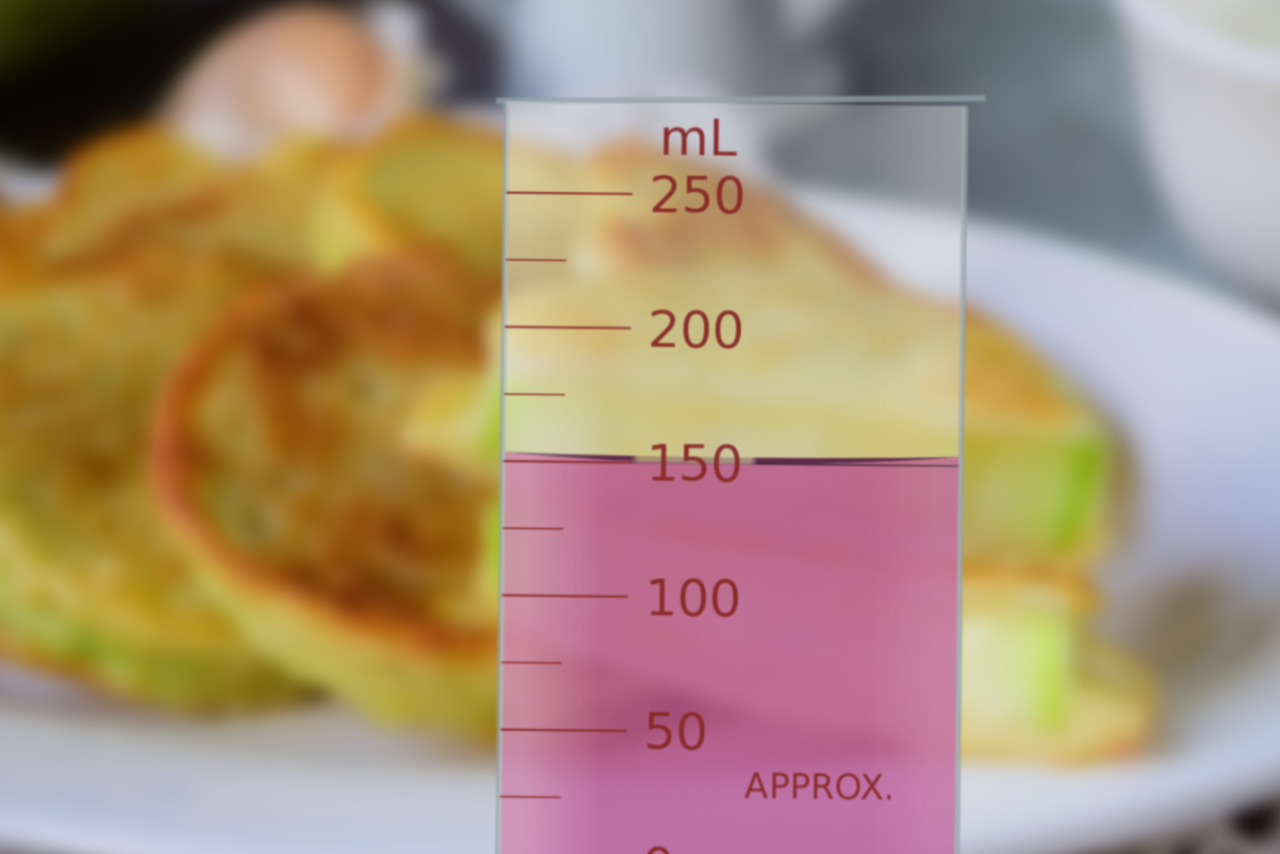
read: 150 mL
